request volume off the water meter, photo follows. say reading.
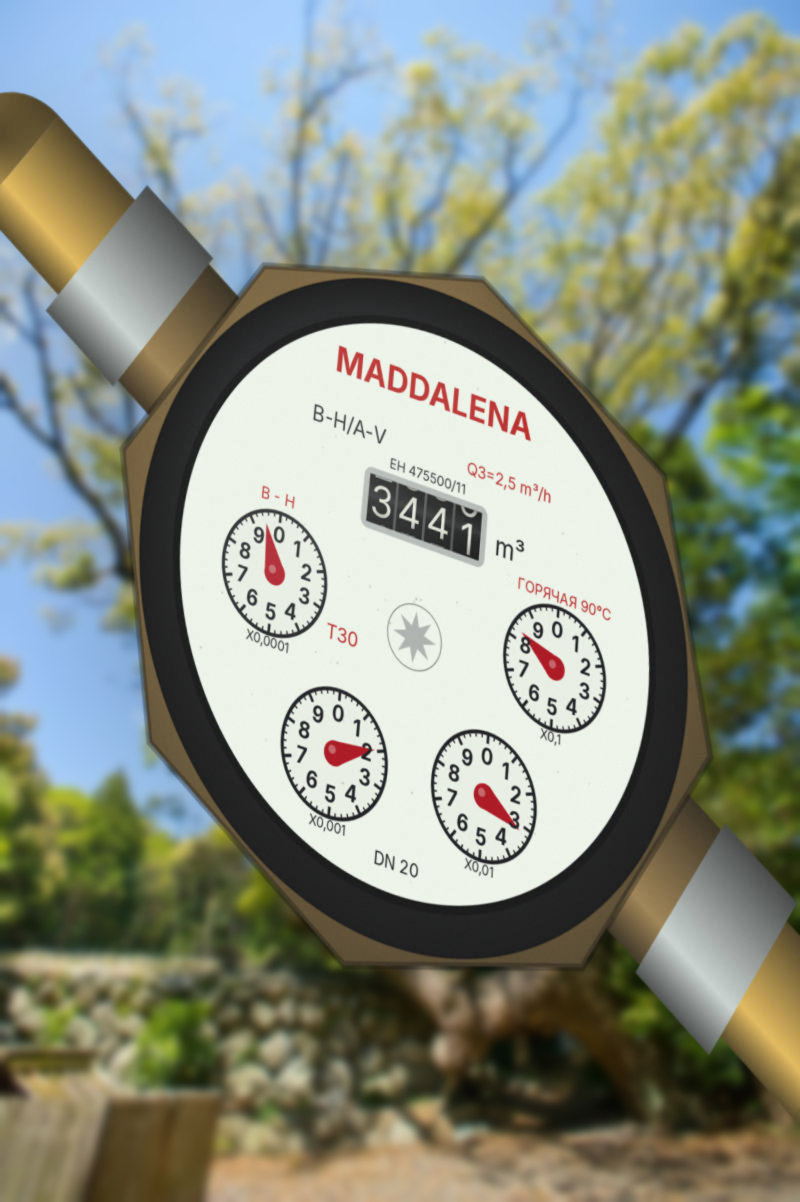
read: 3440.8319 m³
